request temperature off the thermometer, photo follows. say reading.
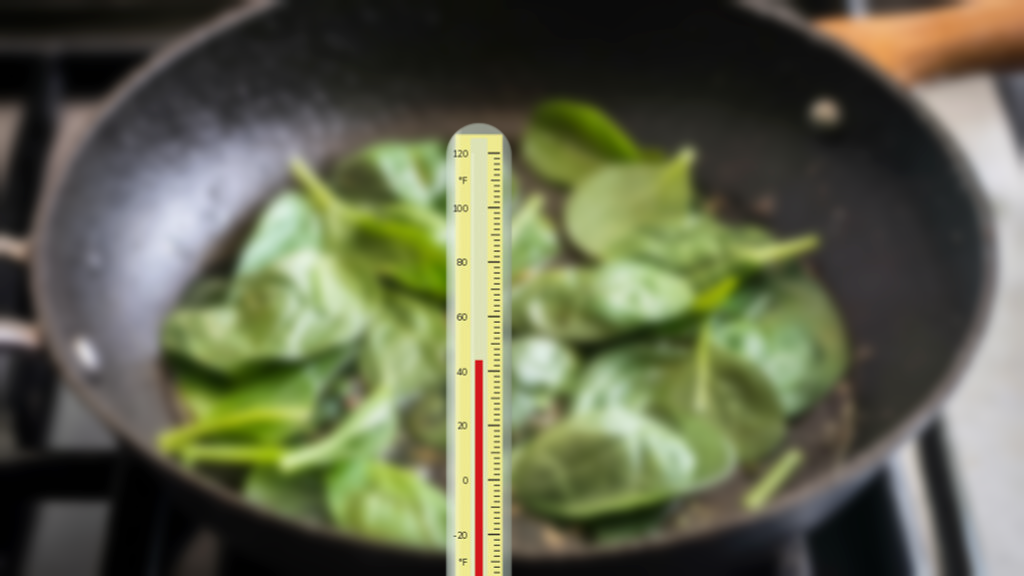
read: 44 °F
